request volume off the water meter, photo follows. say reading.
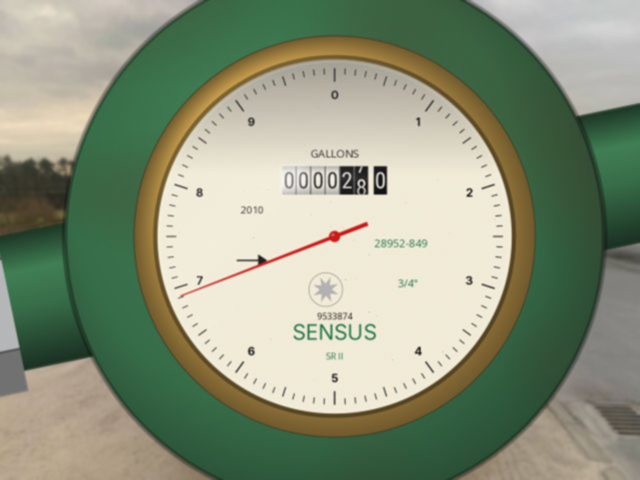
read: 276.9 gal
